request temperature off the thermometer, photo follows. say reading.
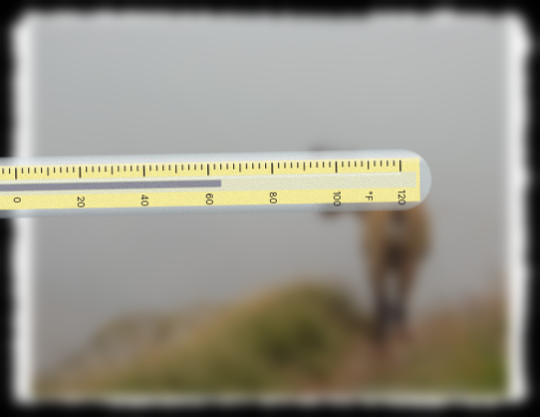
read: 64 °F
